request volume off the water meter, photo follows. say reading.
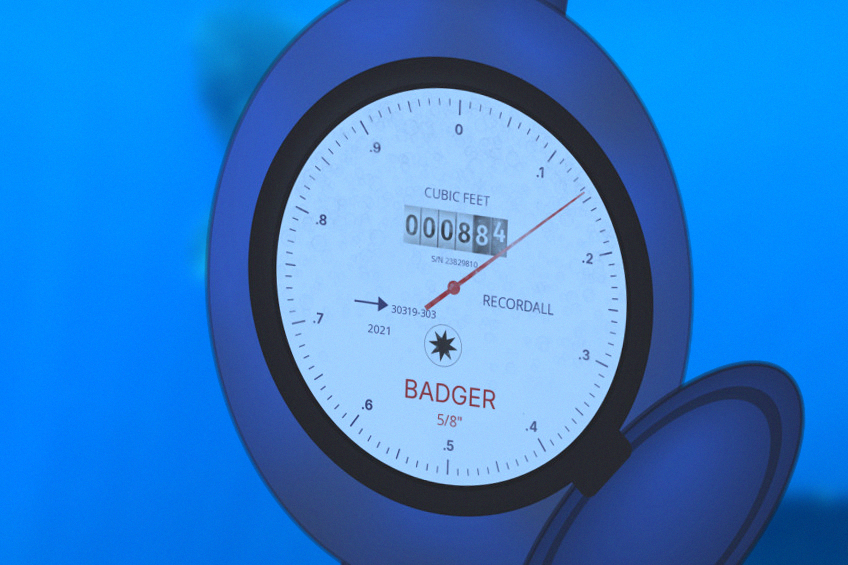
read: 884.14 ft³
